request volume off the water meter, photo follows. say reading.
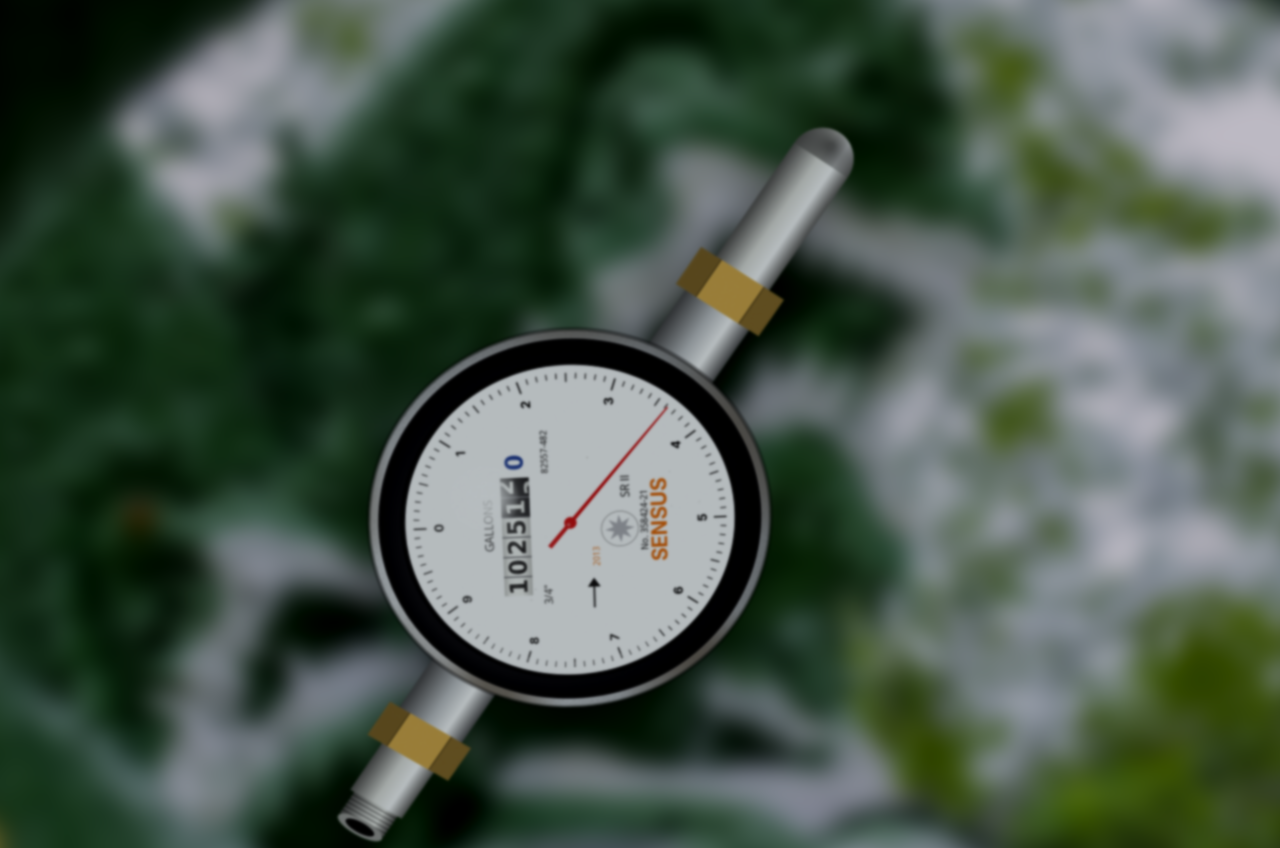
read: 1025123.6 gal
